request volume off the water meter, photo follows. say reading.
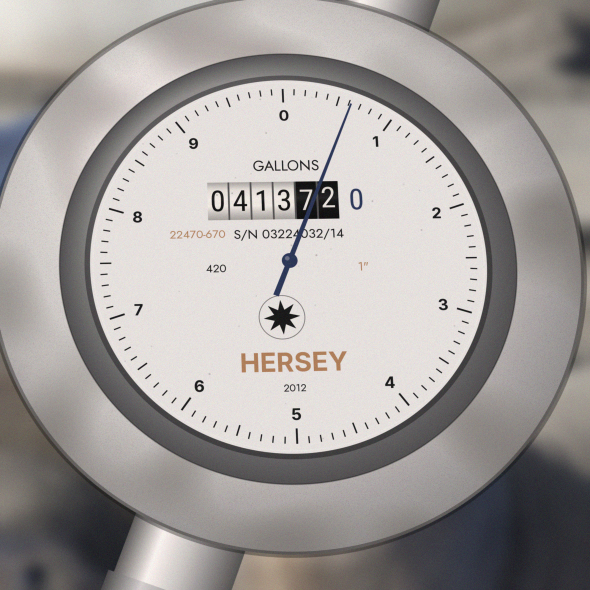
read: 413720.6 gal
